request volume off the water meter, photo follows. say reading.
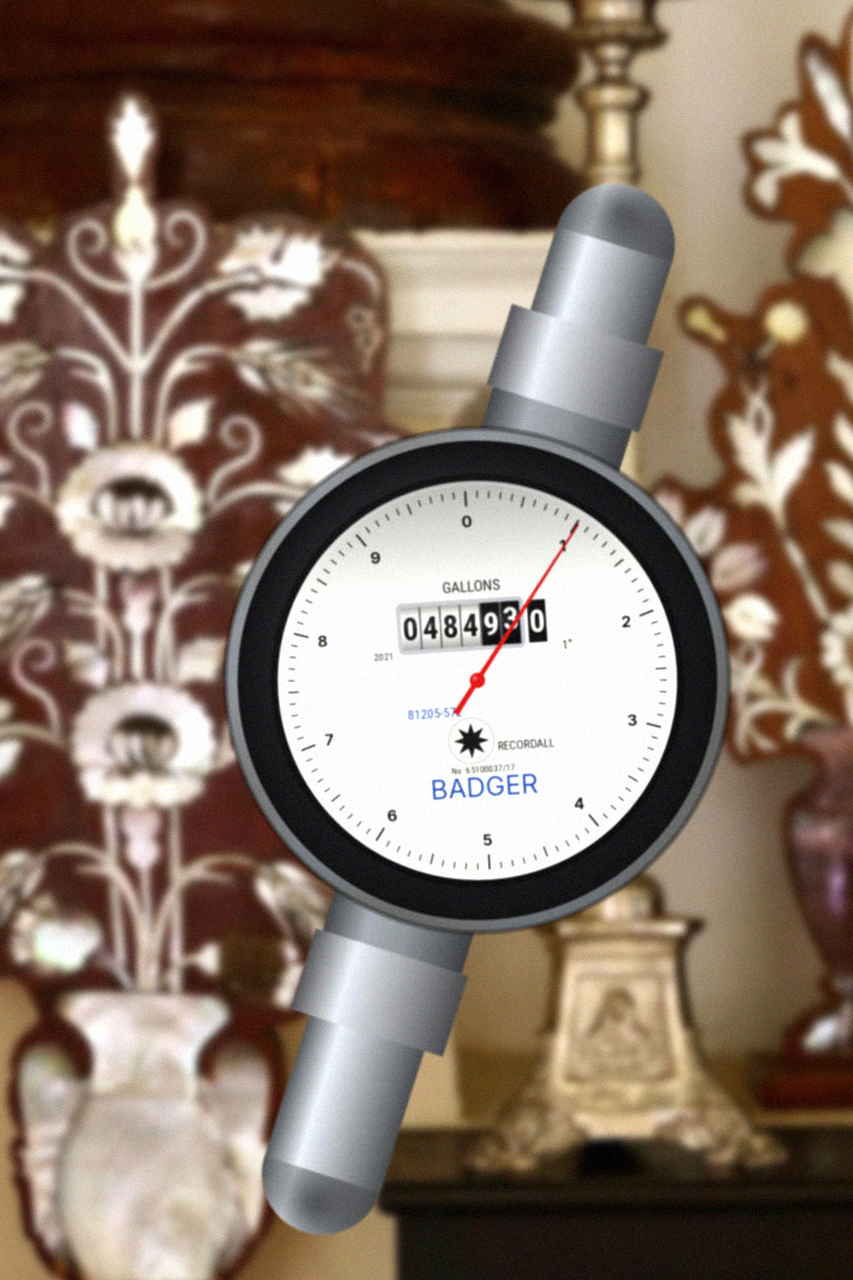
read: 484931.0 gal
